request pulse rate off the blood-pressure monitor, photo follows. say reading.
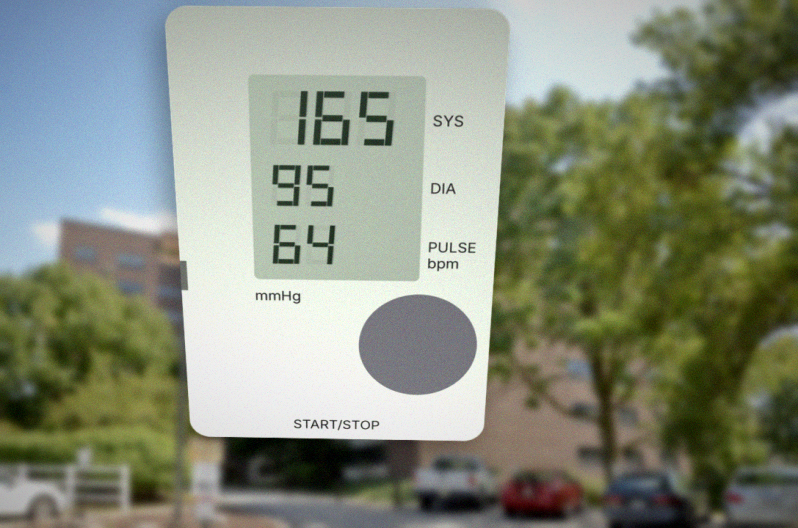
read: 64 bpm
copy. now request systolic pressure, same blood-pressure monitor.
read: 165 mmHg
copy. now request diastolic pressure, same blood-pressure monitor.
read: 95 mmHg
